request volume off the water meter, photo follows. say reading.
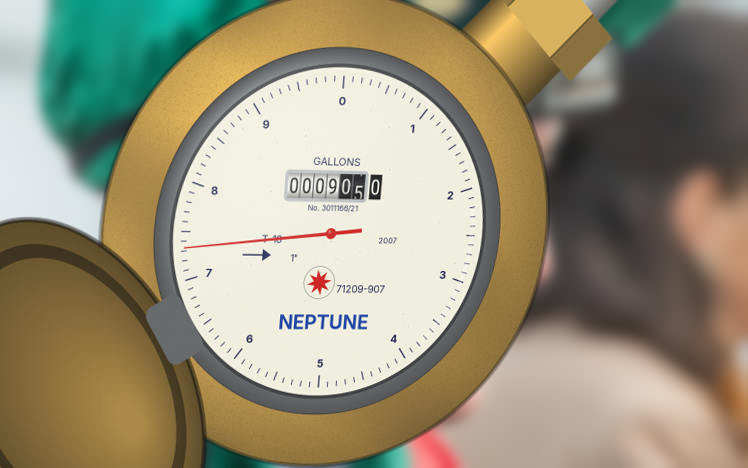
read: 9047.3 gal
